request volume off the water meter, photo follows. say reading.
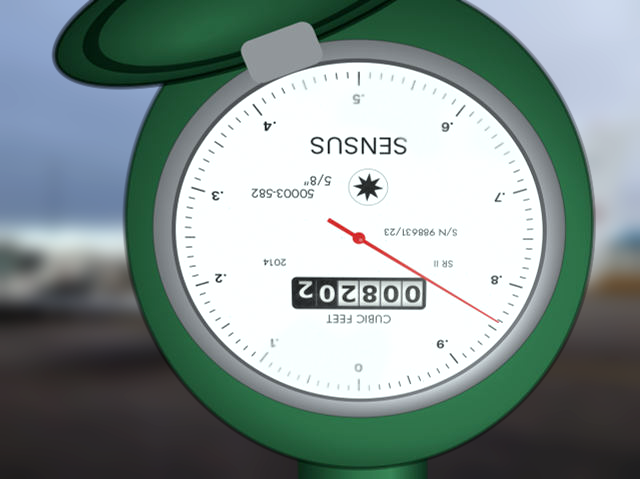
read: 8201.84 ft³
